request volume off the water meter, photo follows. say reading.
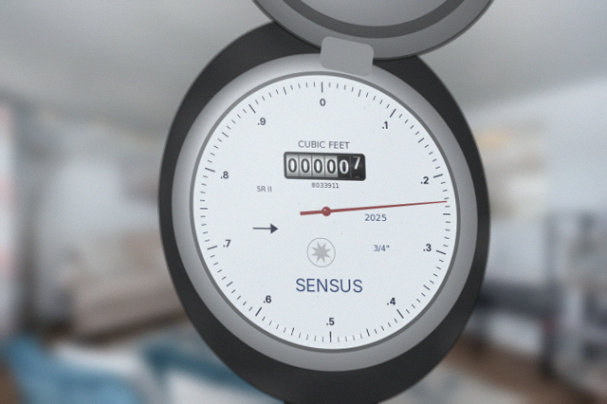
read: 7.23 ft³
